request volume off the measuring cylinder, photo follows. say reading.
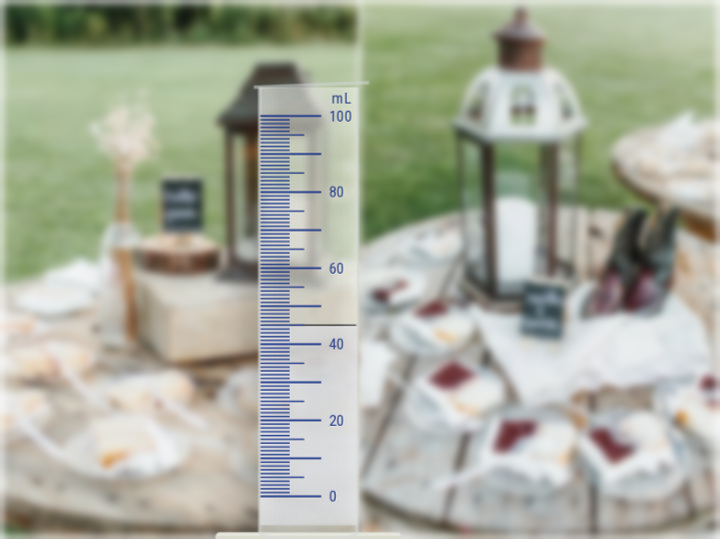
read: 45 mL
